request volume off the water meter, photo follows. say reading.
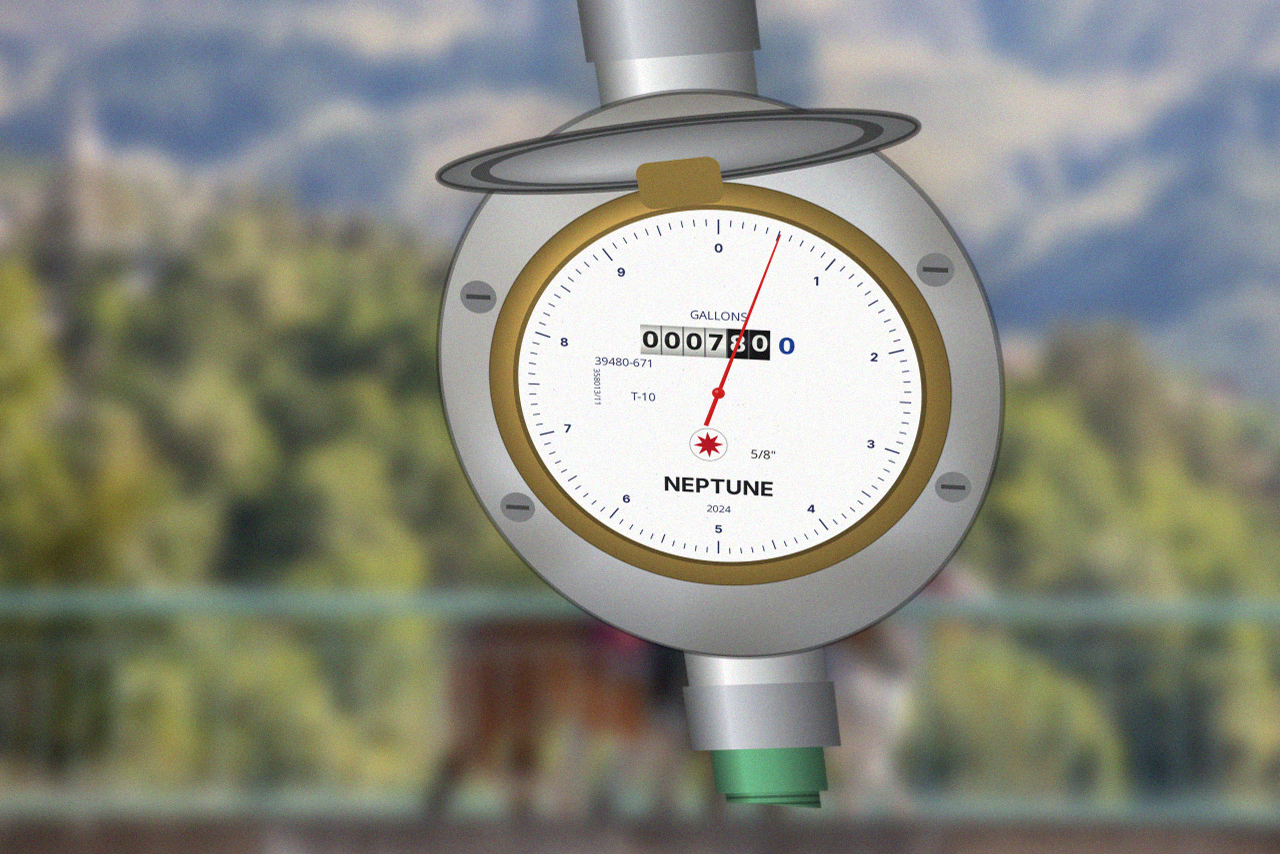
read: 7800.5 gal
